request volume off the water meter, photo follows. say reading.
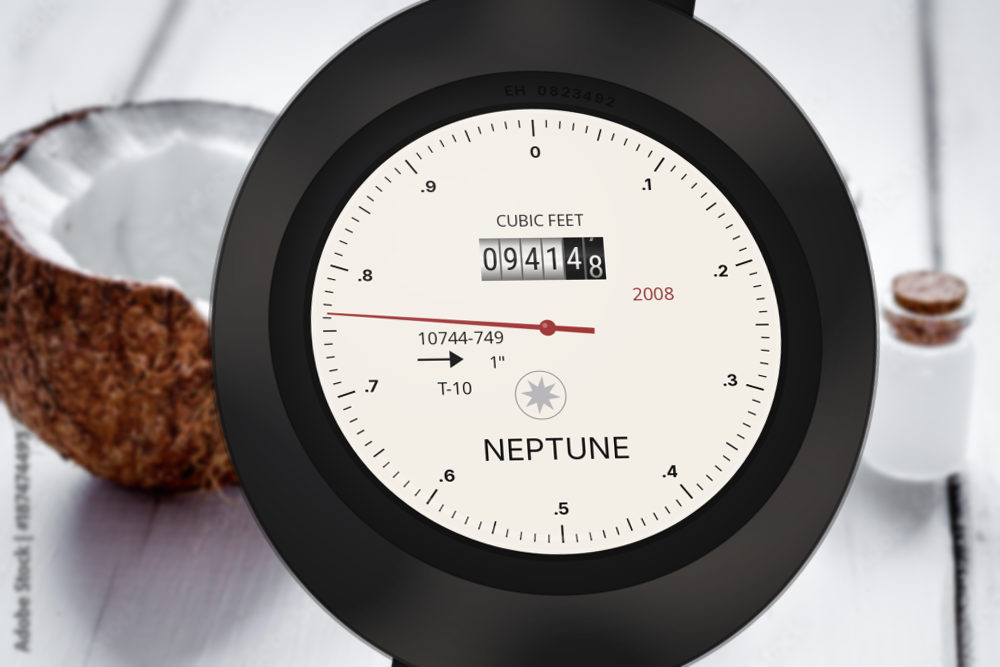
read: 94147.76 ft³
